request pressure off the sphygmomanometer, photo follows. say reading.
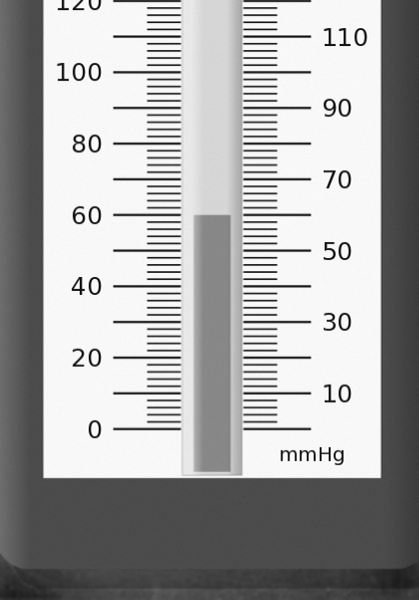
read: 60 mmHg
